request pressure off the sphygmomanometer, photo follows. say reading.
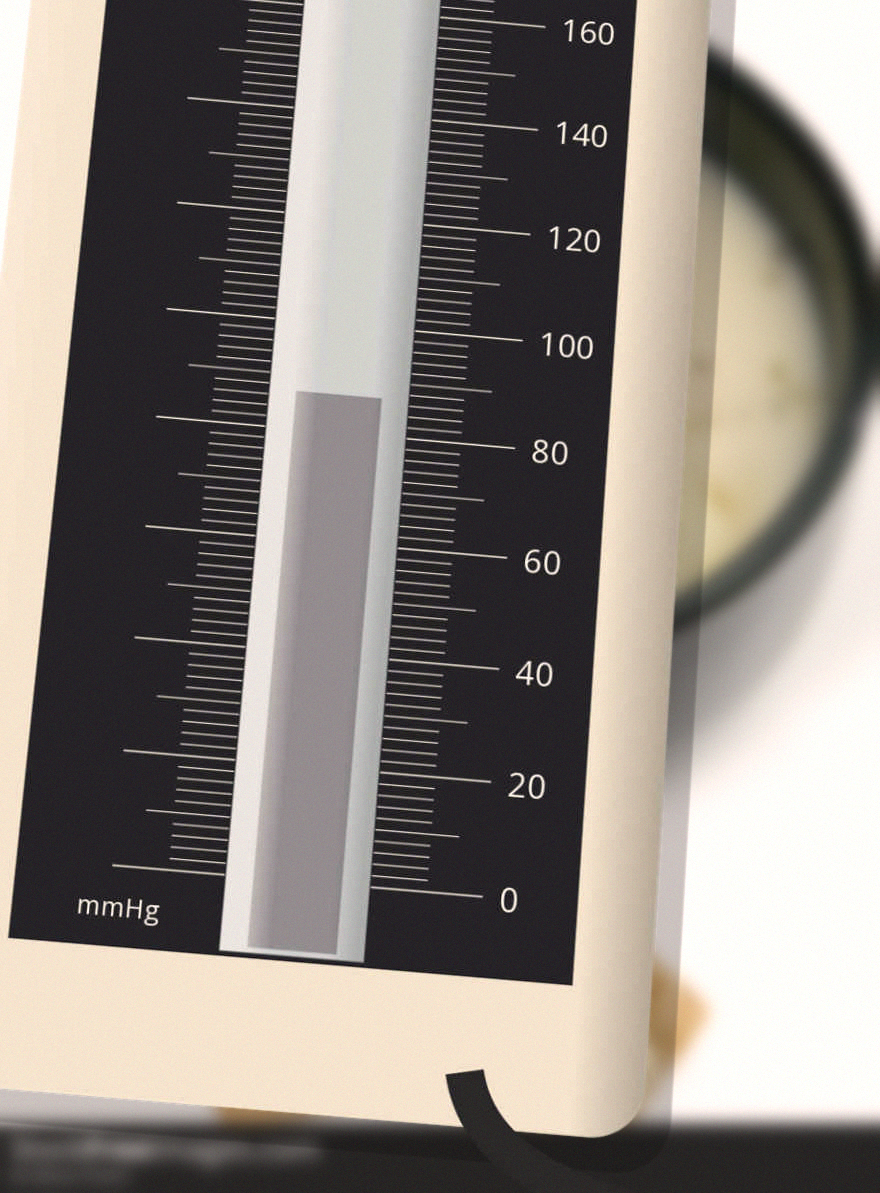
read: 87 mmHg
